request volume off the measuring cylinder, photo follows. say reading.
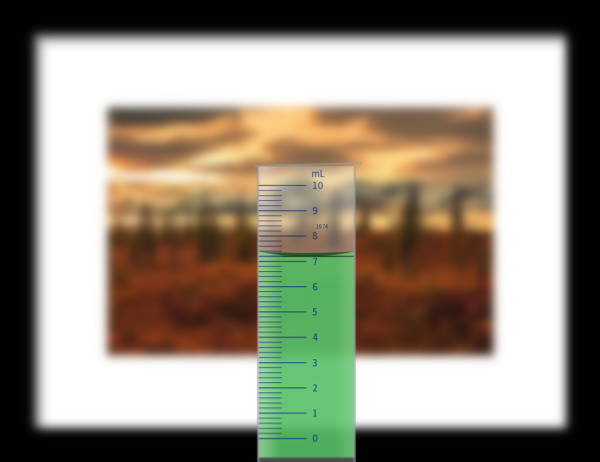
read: 7.2 mL
